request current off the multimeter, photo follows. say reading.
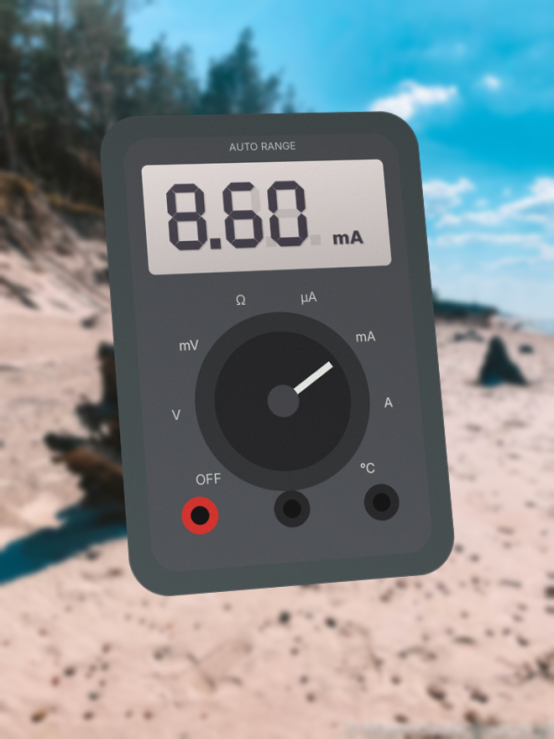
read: 8.60 mA
